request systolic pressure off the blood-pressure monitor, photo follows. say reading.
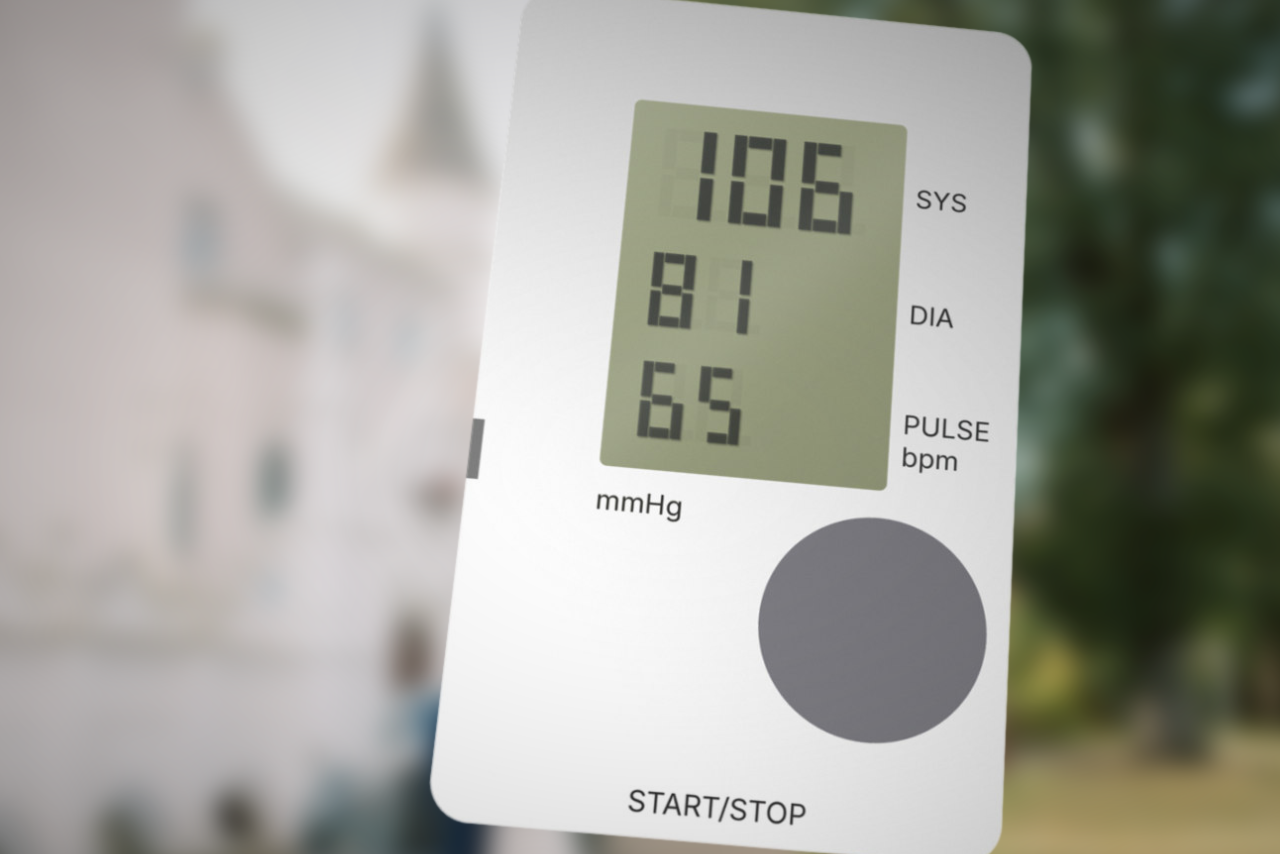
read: 106 mmHg
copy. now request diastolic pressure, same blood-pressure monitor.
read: 81 mmHg
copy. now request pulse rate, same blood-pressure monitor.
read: 65 bpm
